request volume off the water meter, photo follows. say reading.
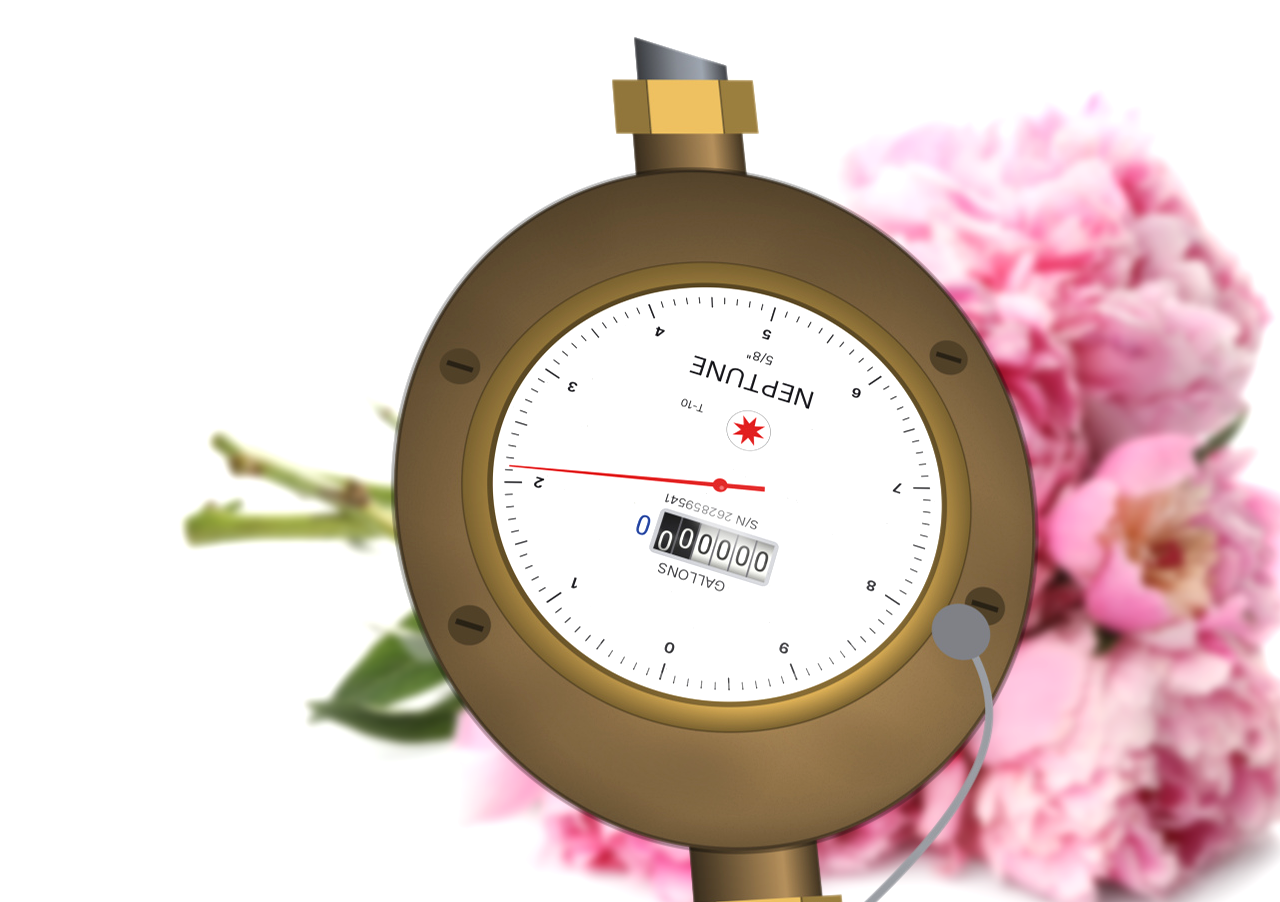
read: 2.1 gal
